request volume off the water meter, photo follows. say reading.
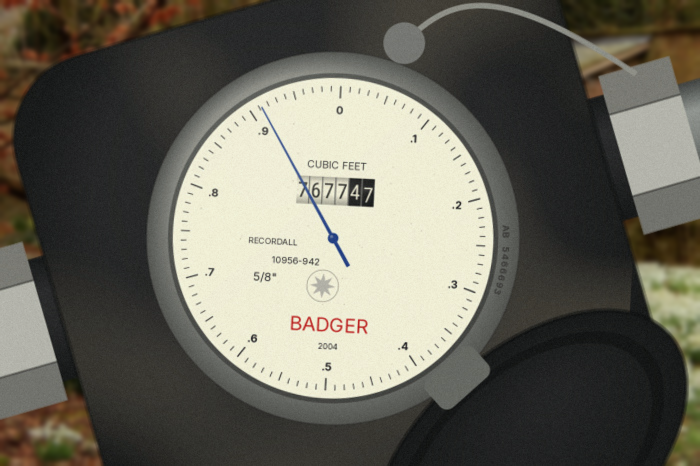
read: 767746.91 ft³
